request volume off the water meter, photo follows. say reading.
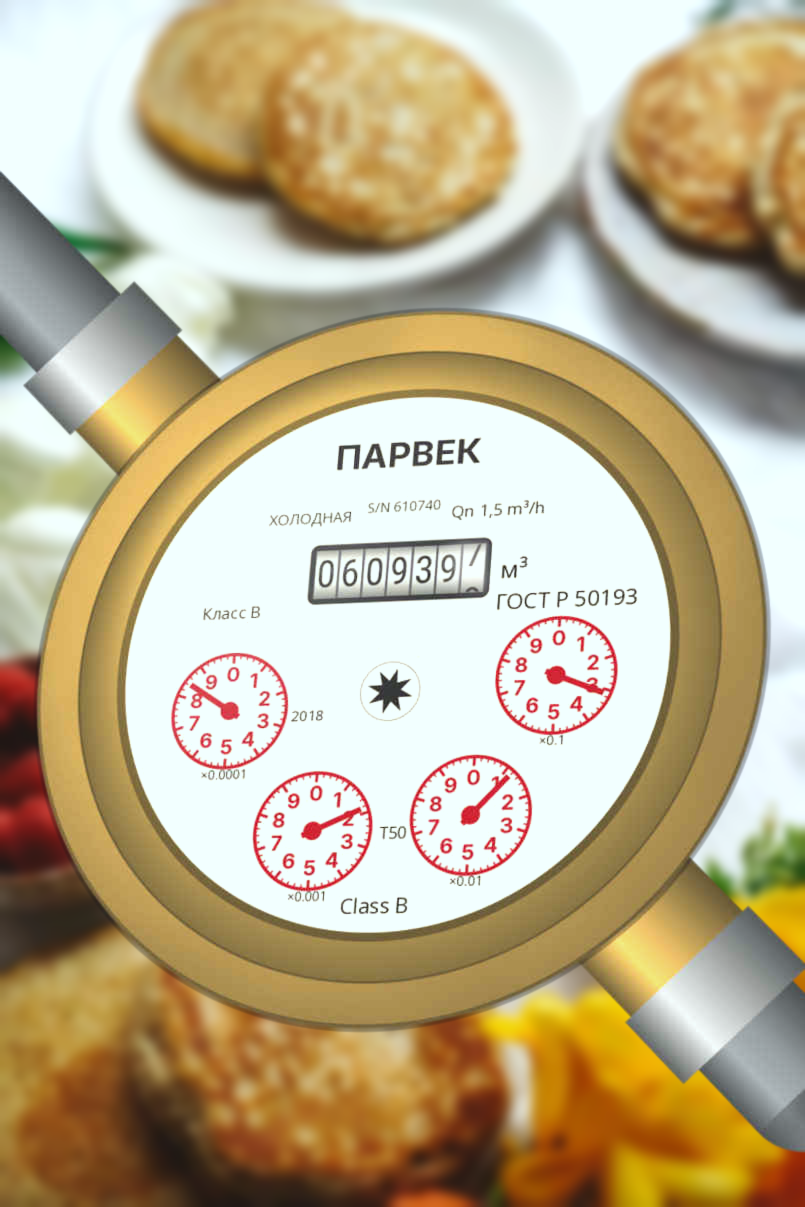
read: 609397.3118 m³
